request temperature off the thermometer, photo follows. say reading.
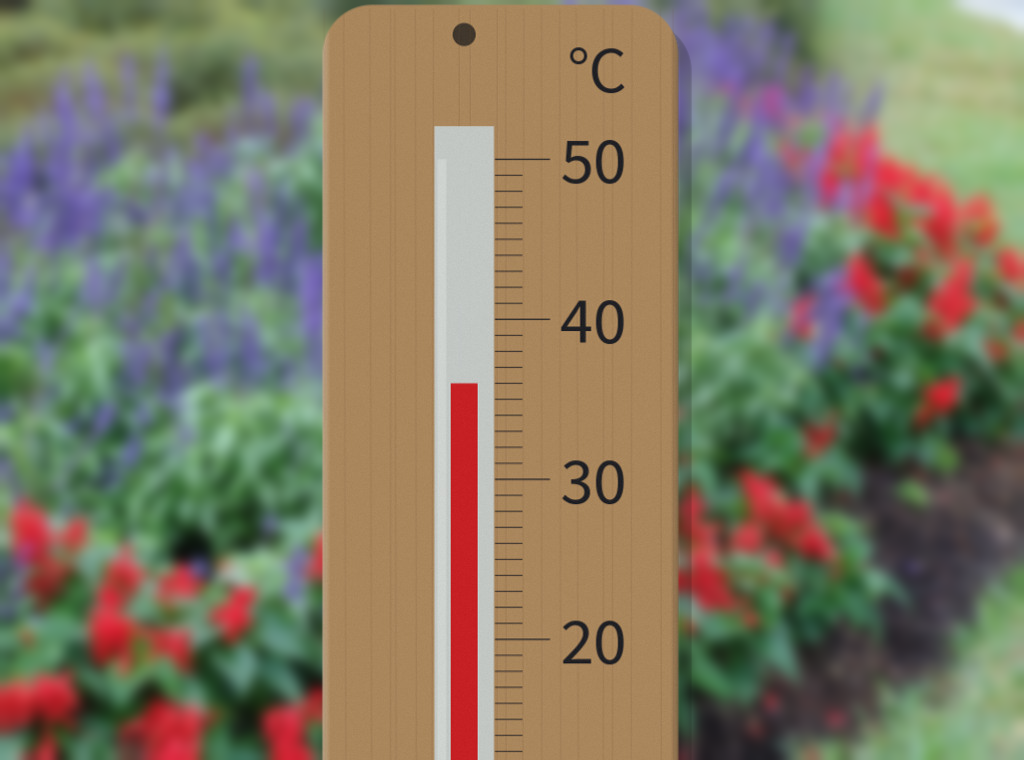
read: 36 °C
